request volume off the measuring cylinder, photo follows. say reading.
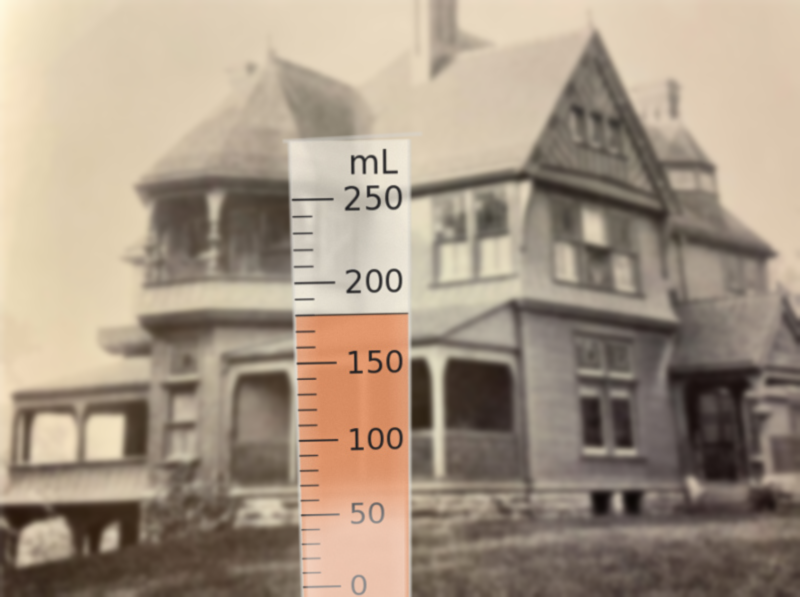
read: 180 mL
